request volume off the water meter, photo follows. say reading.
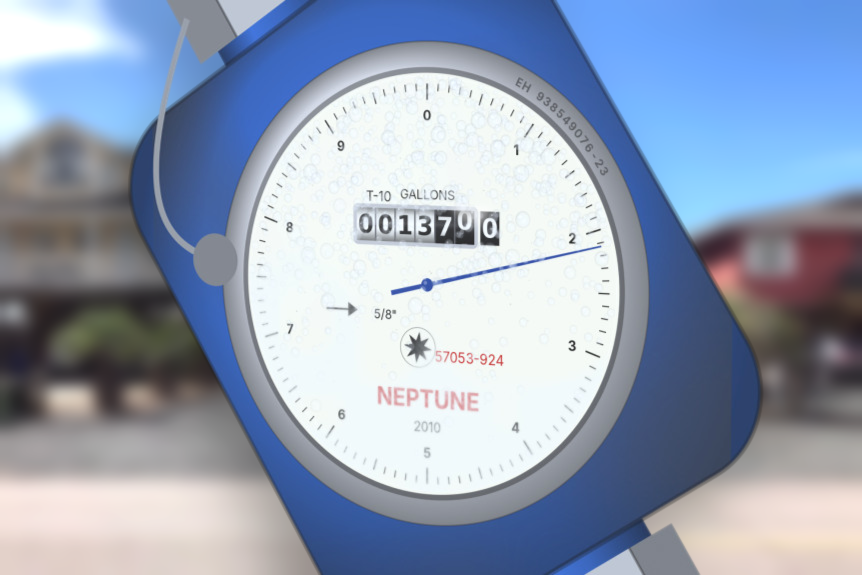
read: 13702.1 gal
